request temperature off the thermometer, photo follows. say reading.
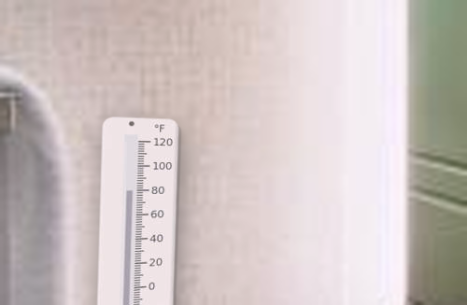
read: 80 °F
